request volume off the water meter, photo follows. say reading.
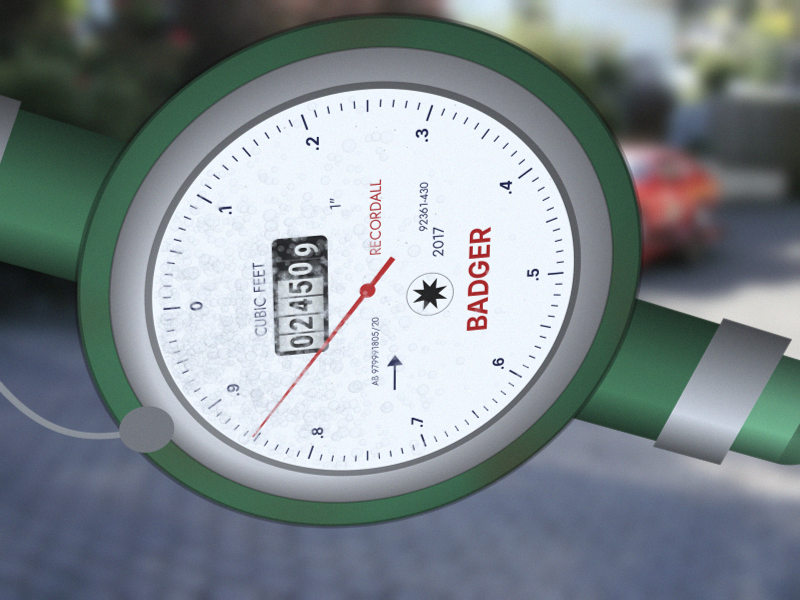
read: 24508.85 ft³
